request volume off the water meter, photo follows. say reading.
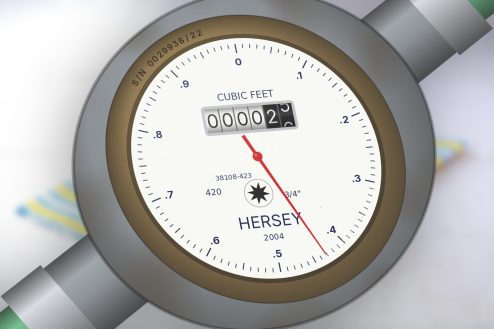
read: 25.43 ft³
